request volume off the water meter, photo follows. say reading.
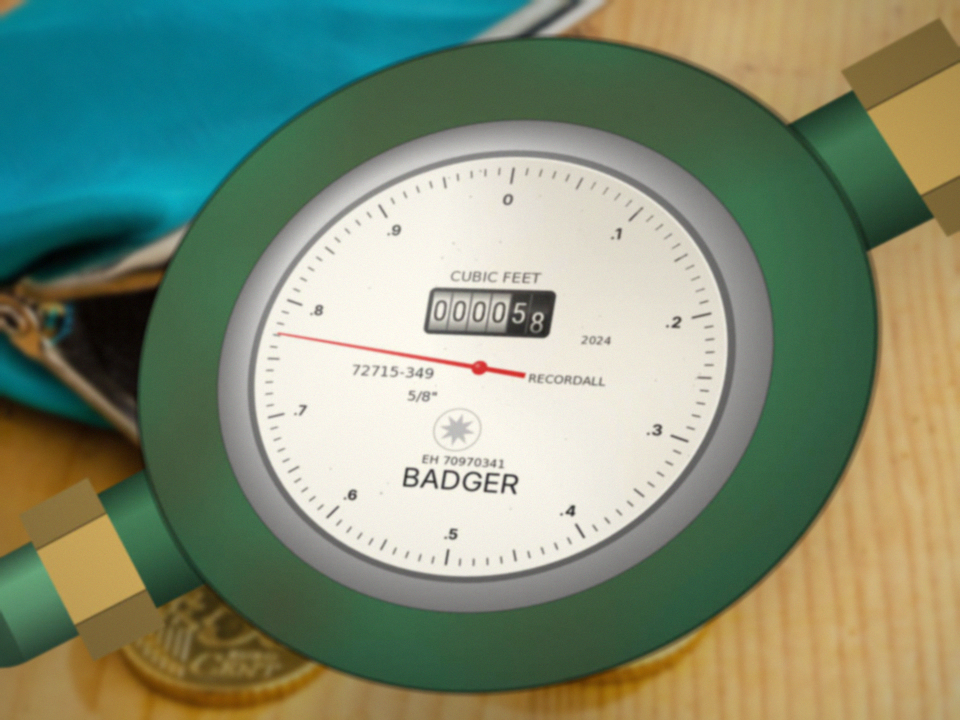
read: 57.77 ft³
